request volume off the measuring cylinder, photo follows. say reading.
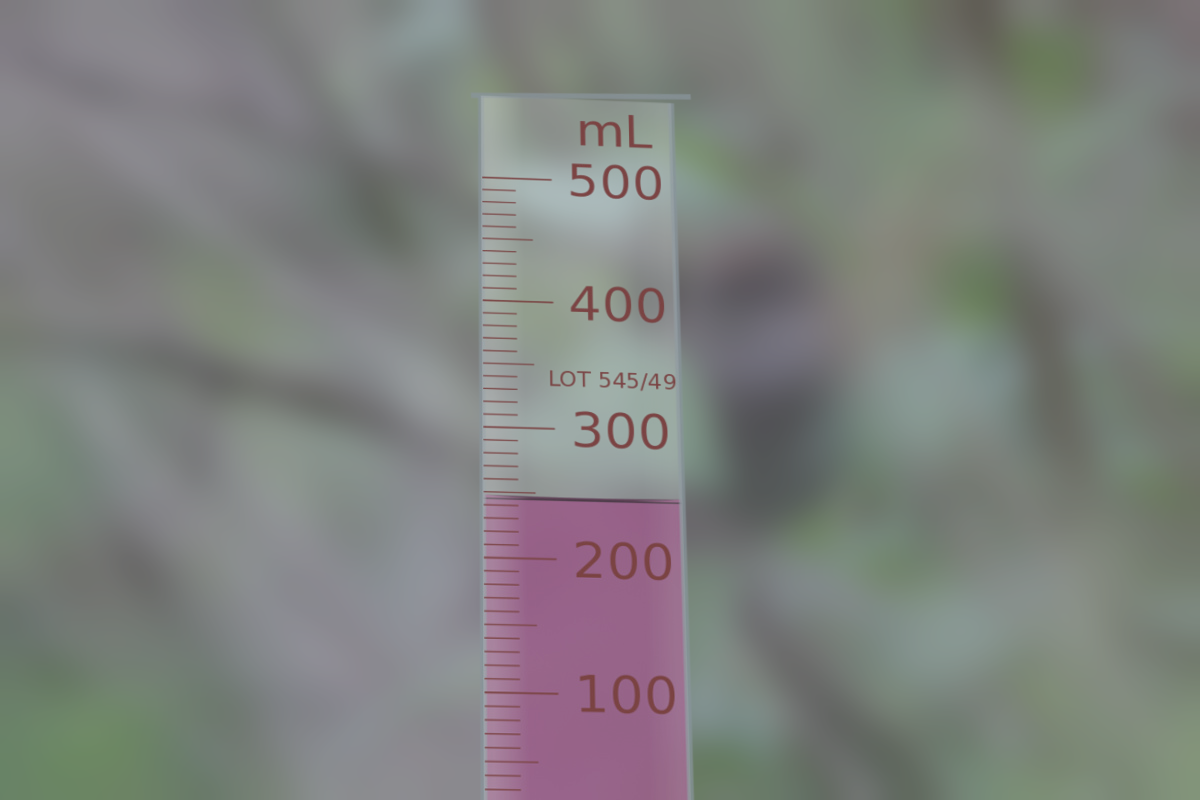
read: 245 mL
